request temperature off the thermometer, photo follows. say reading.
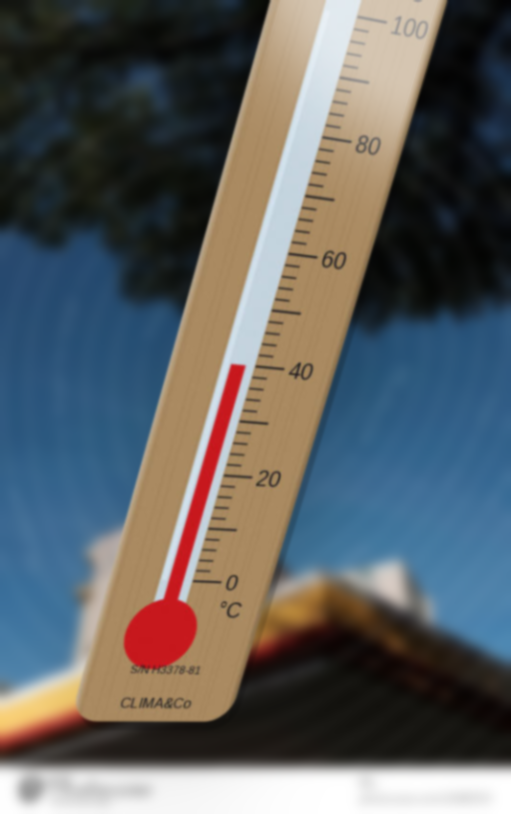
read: 40 °C
